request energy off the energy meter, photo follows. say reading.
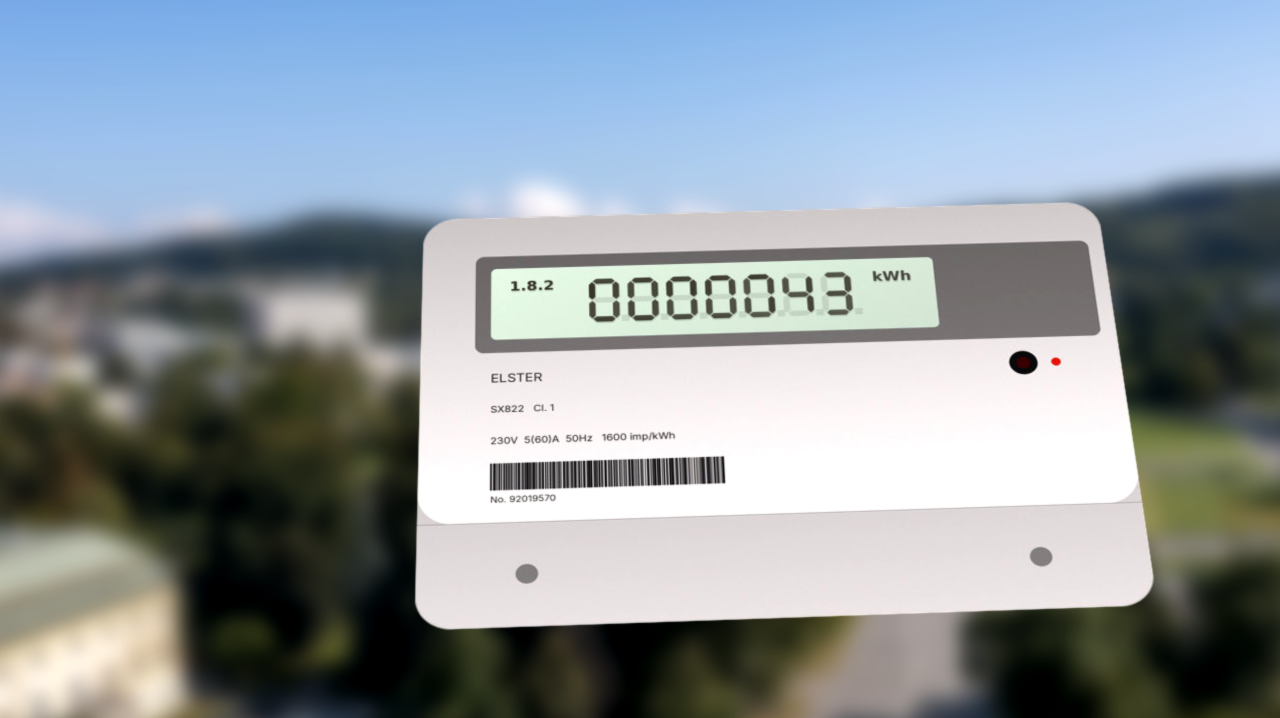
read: 43 kWh
